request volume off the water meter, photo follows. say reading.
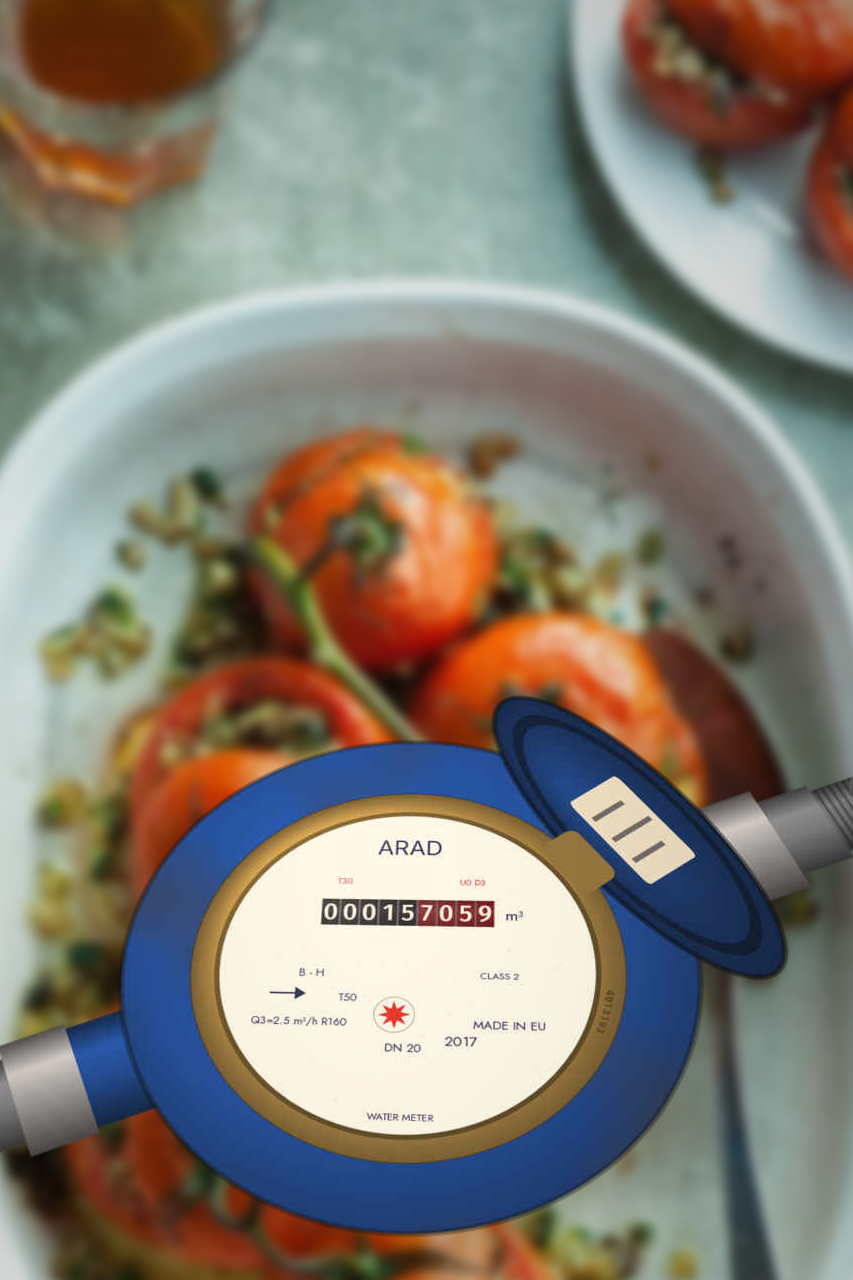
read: 15.7059 m³
